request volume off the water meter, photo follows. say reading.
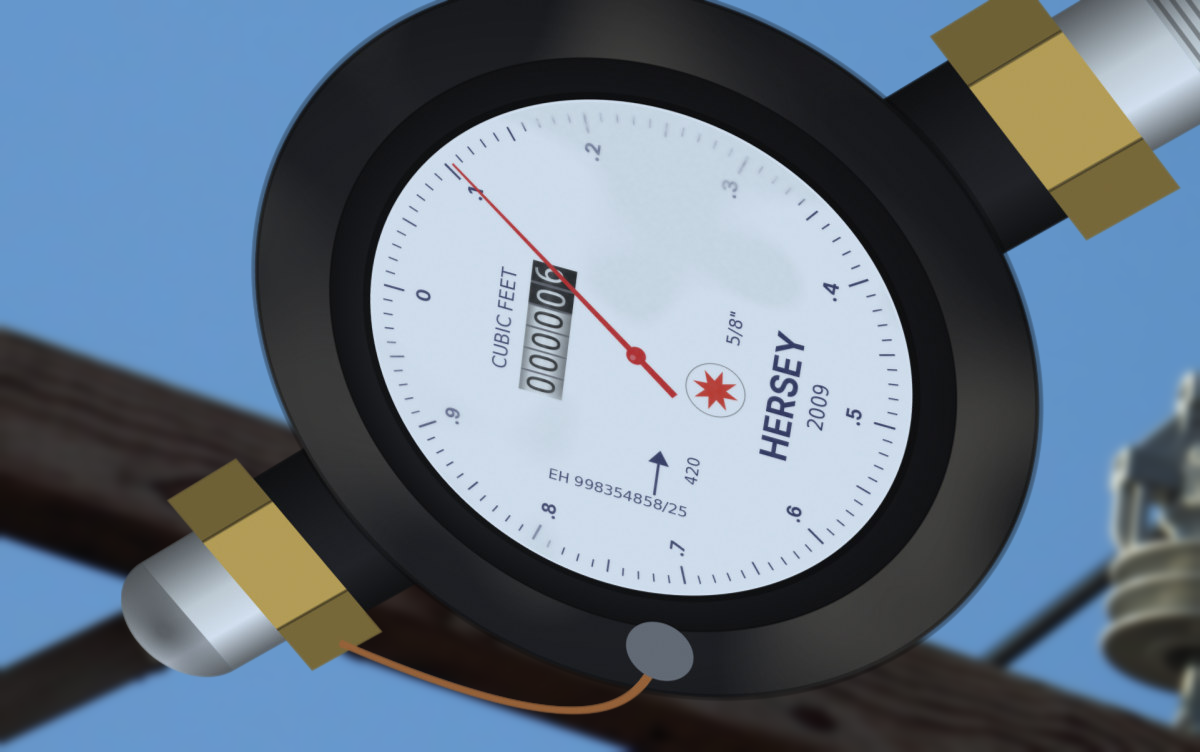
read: 6.10 ft³
